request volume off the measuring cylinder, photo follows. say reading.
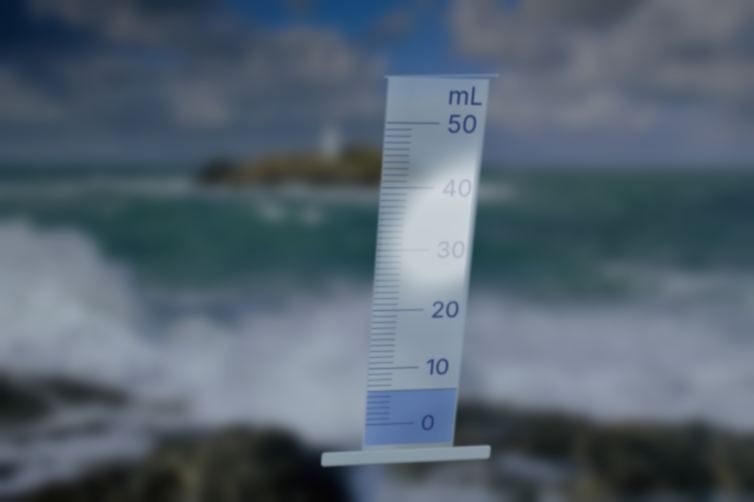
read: 6 mL
